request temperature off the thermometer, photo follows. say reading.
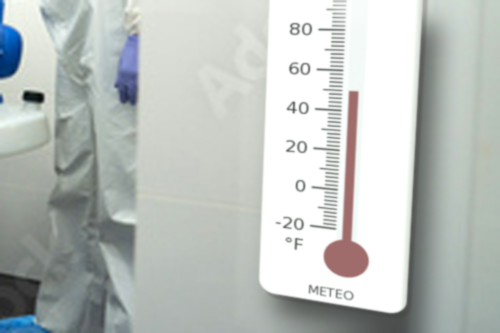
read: 50 °F
